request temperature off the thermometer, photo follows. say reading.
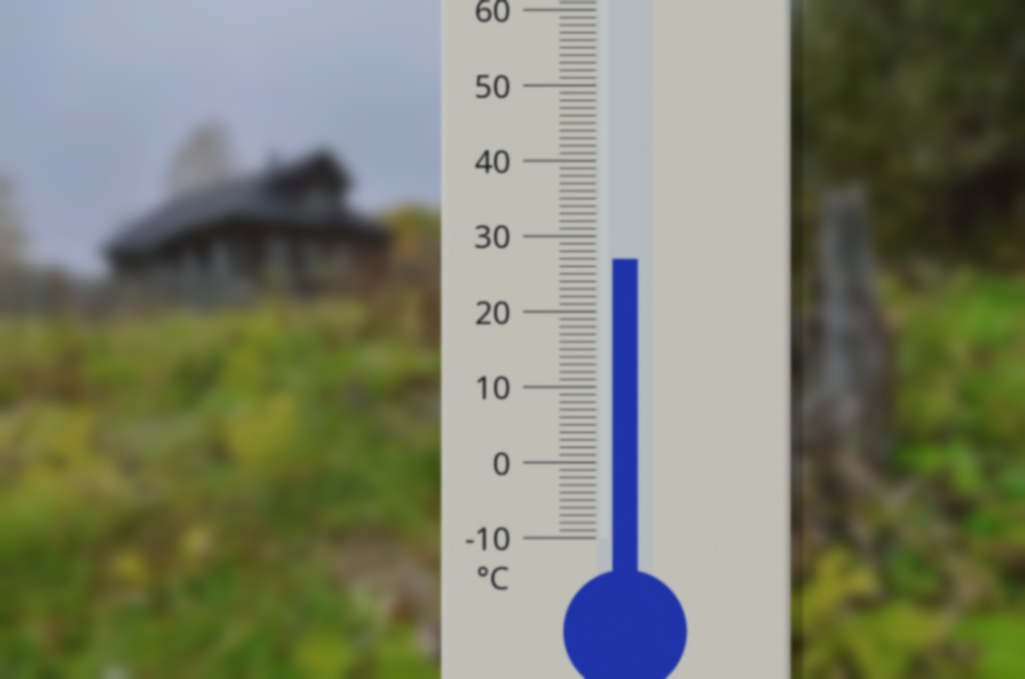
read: 27 °C
